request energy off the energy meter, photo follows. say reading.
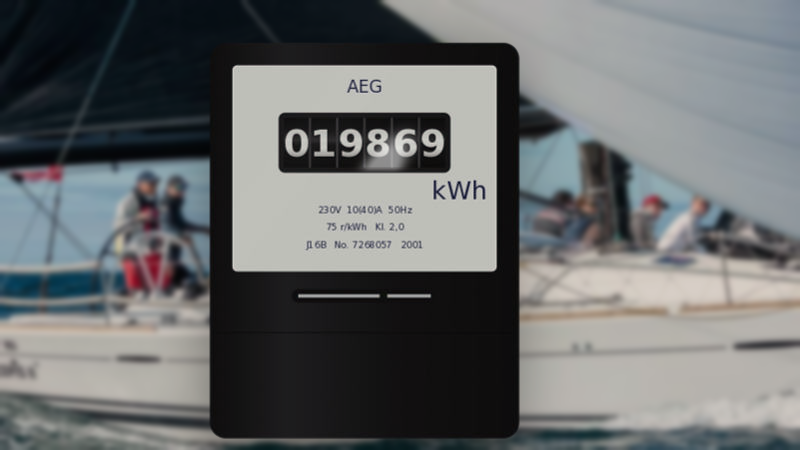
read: 19869 kWh
